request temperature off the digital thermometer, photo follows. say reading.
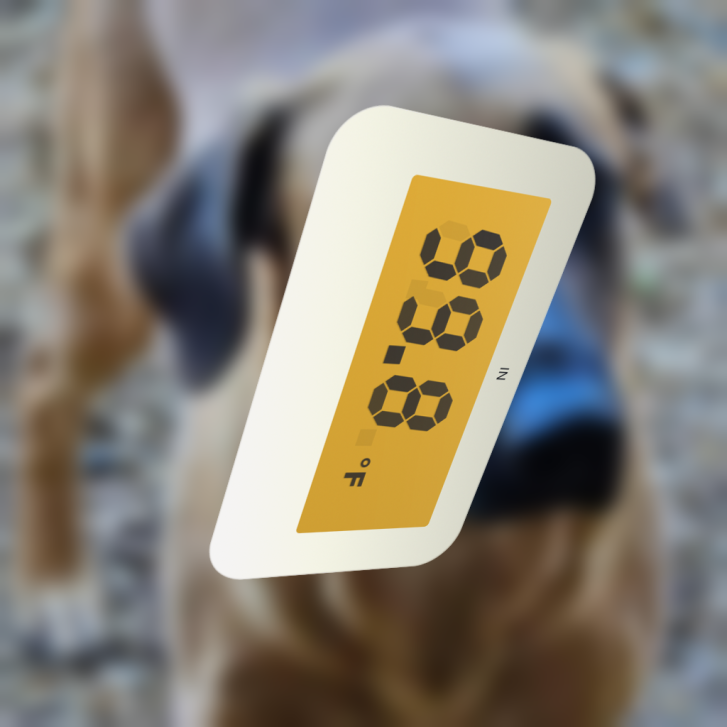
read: 99.8 °F
